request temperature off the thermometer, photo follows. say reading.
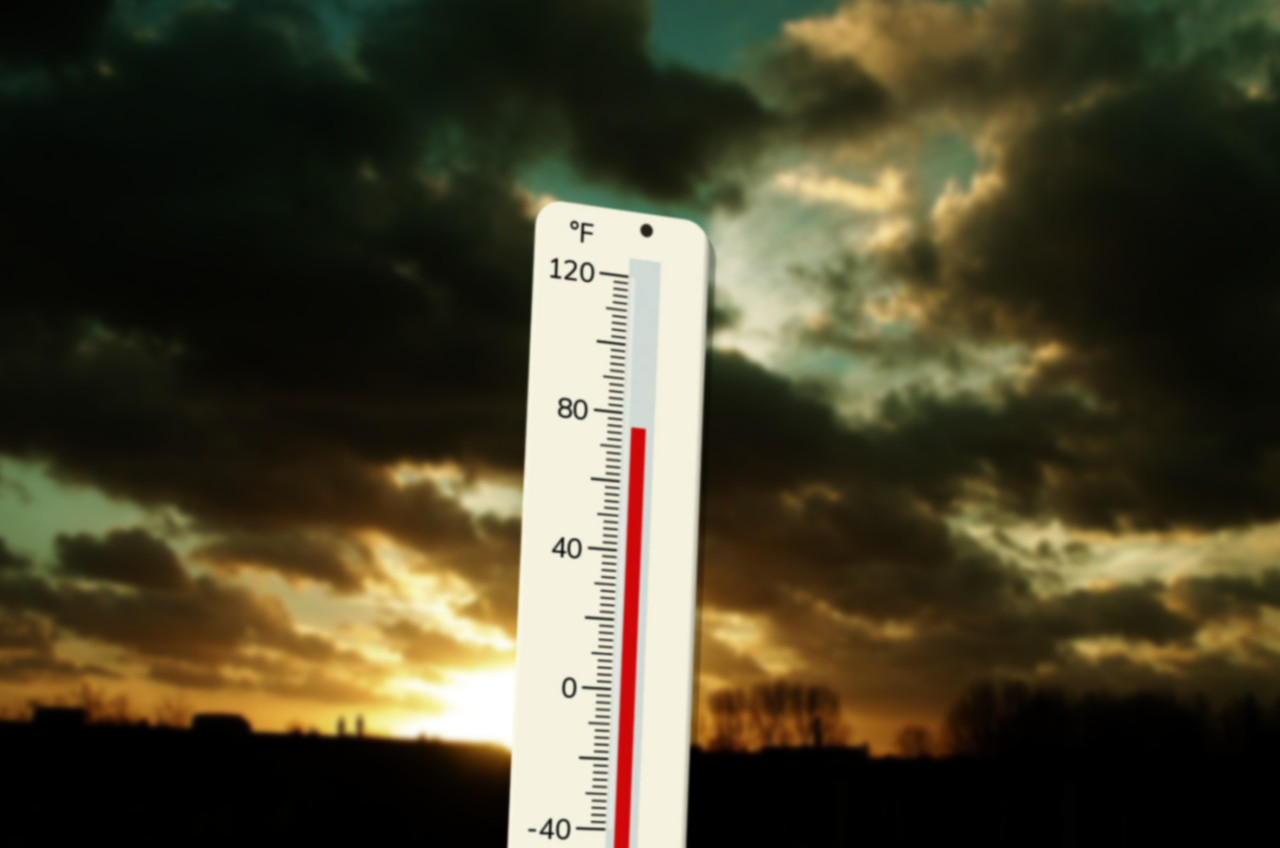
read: 76 °F
